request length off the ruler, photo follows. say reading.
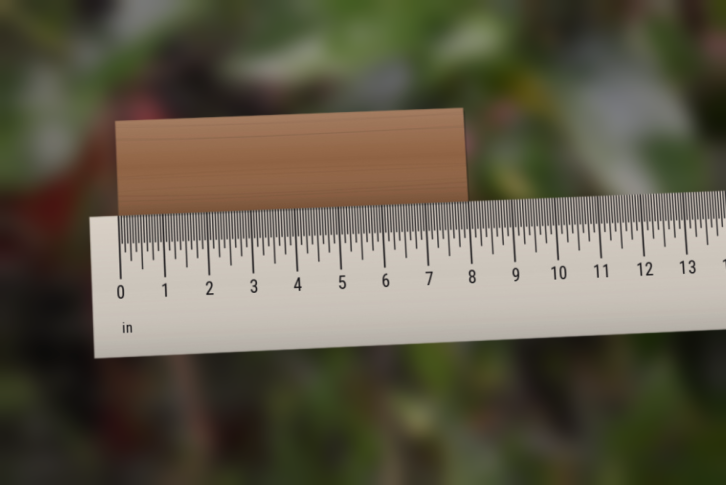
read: 8 in
